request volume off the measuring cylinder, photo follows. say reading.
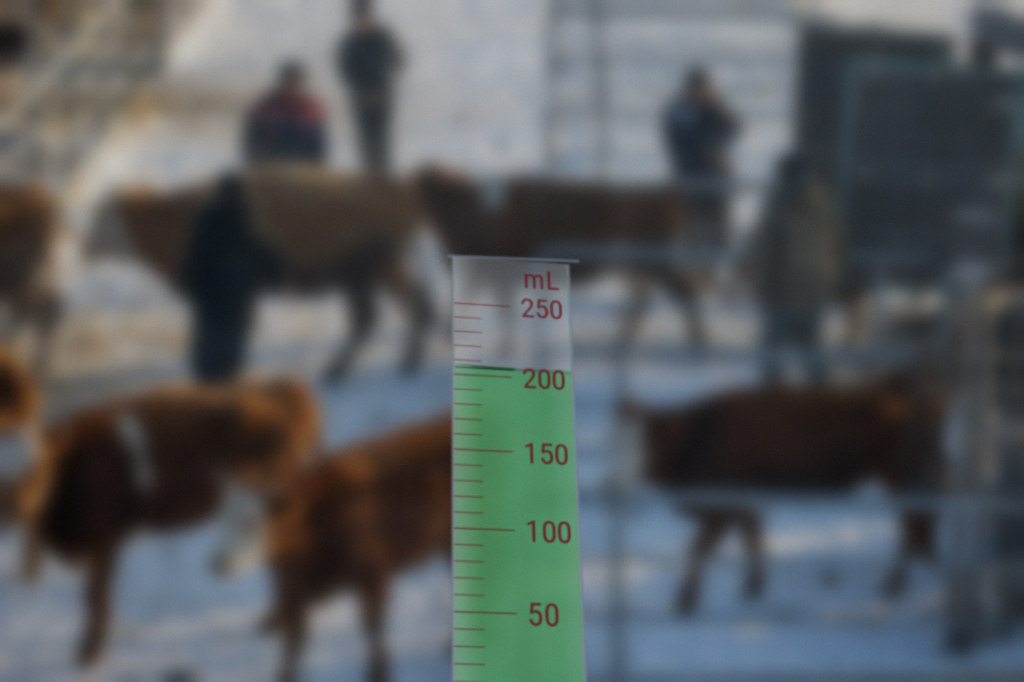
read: 205 mL
